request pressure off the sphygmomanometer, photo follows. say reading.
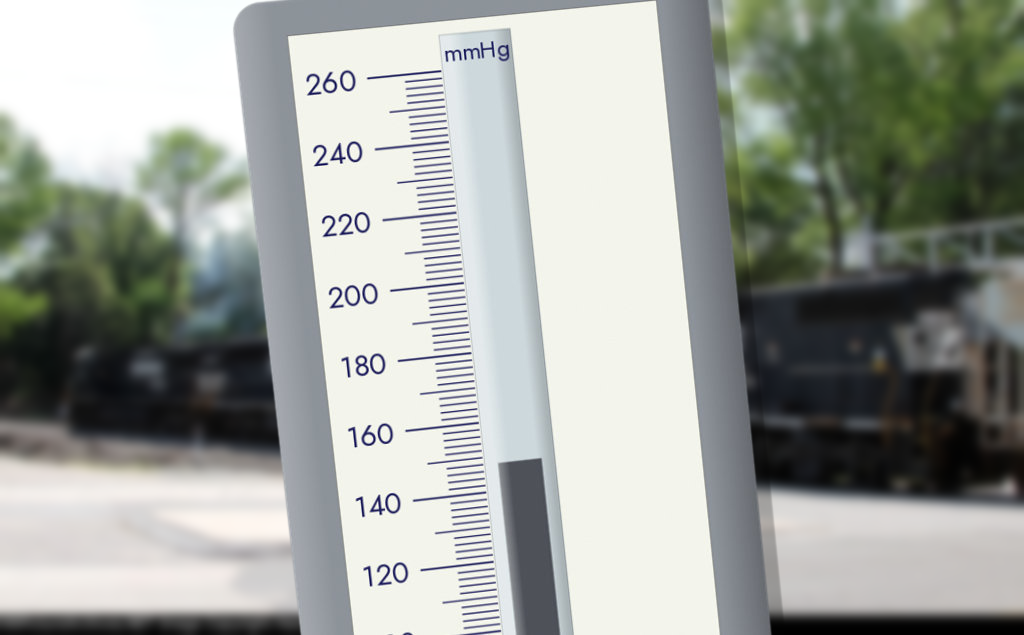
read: 148 mmHg
